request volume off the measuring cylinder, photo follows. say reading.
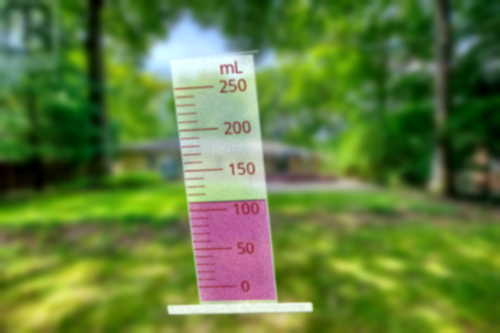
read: 110 mL
